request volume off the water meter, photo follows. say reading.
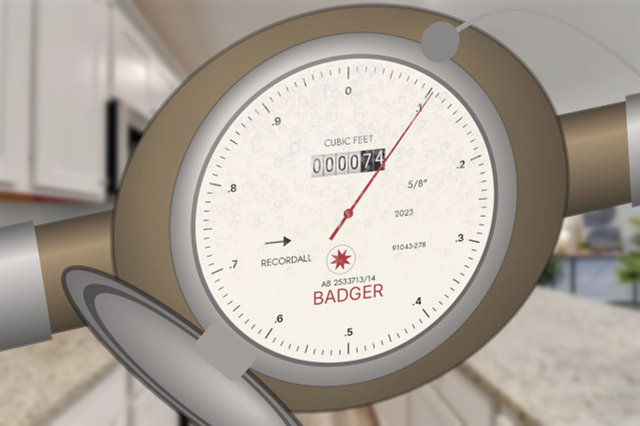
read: 74.10 ft³
